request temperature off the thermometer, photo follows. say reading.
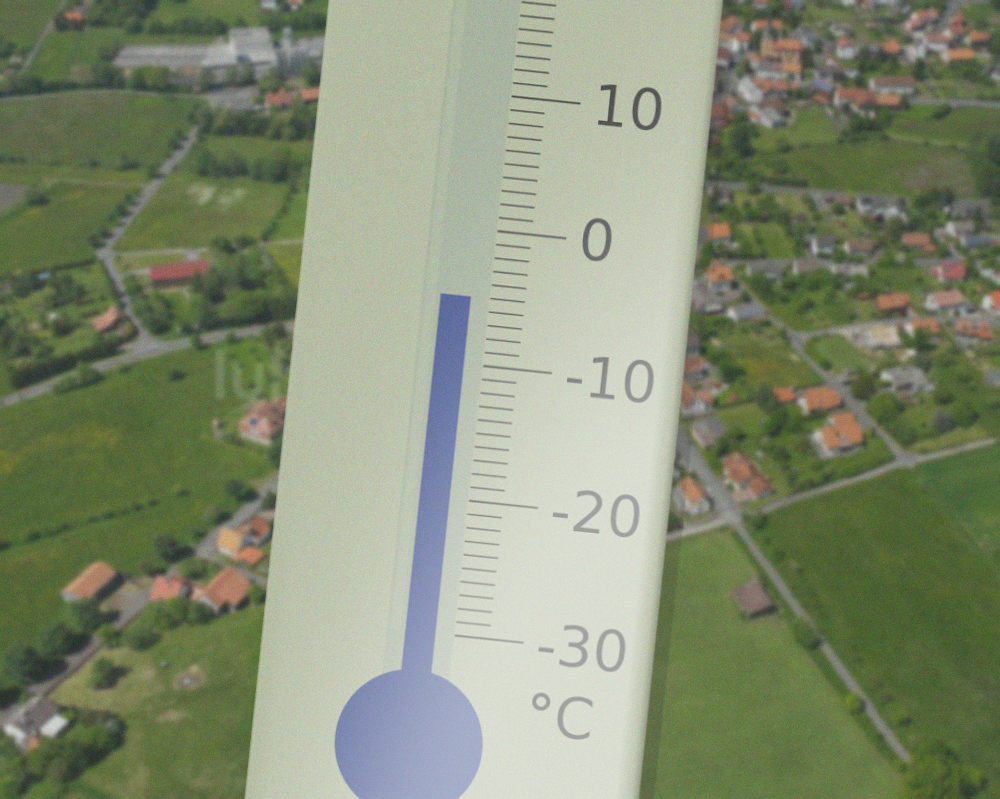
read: -5 °C
